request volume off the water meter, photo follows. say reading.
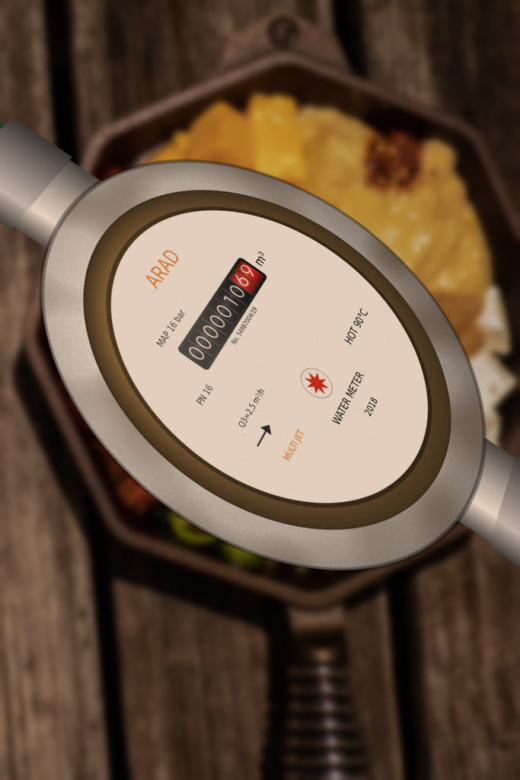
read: 10.69 m³
